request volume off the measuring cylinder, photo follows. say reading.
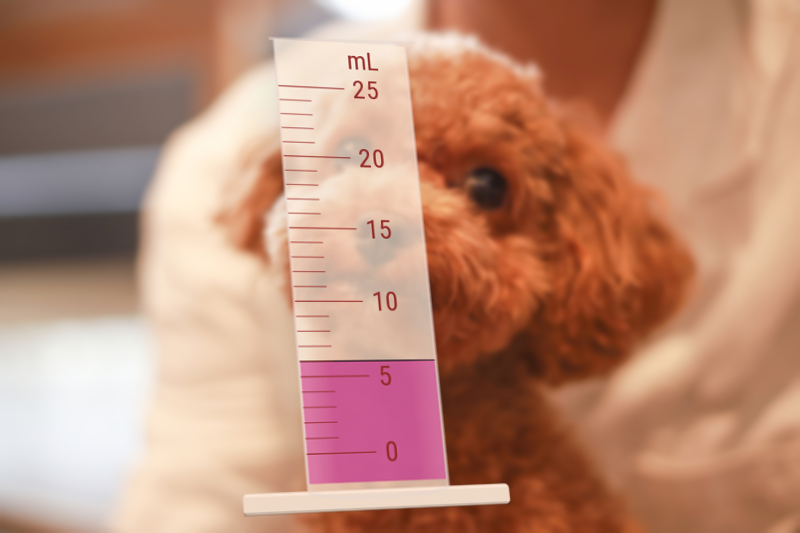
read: 6 mL
